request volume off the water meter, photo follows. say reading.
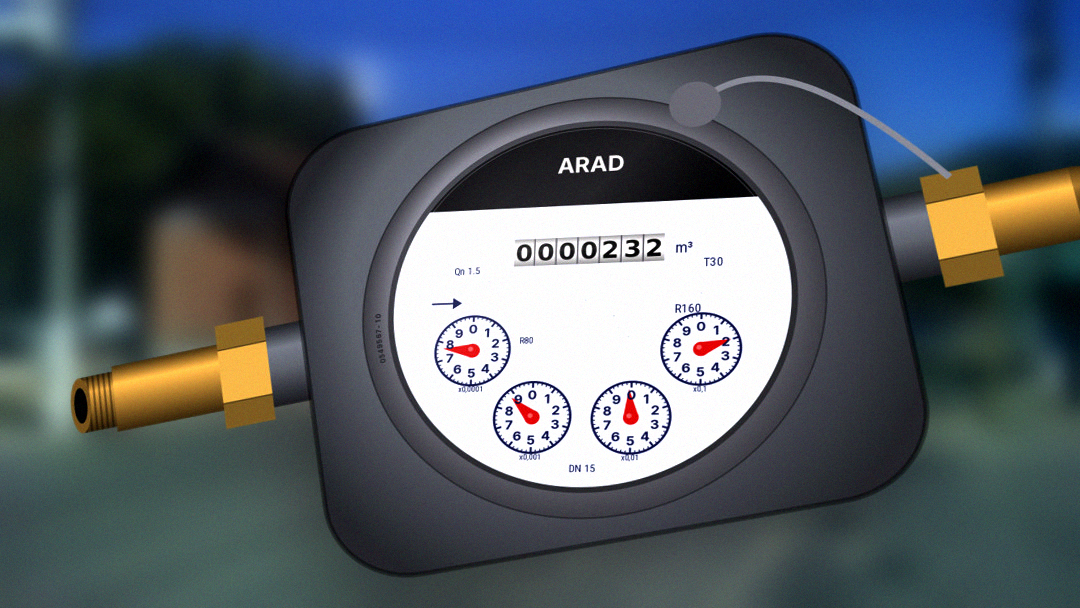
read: 232.1987 m³
